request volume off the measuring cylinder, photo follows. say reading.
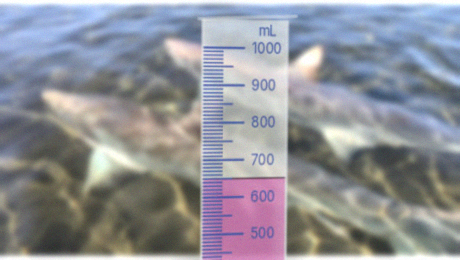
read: 650 mL
